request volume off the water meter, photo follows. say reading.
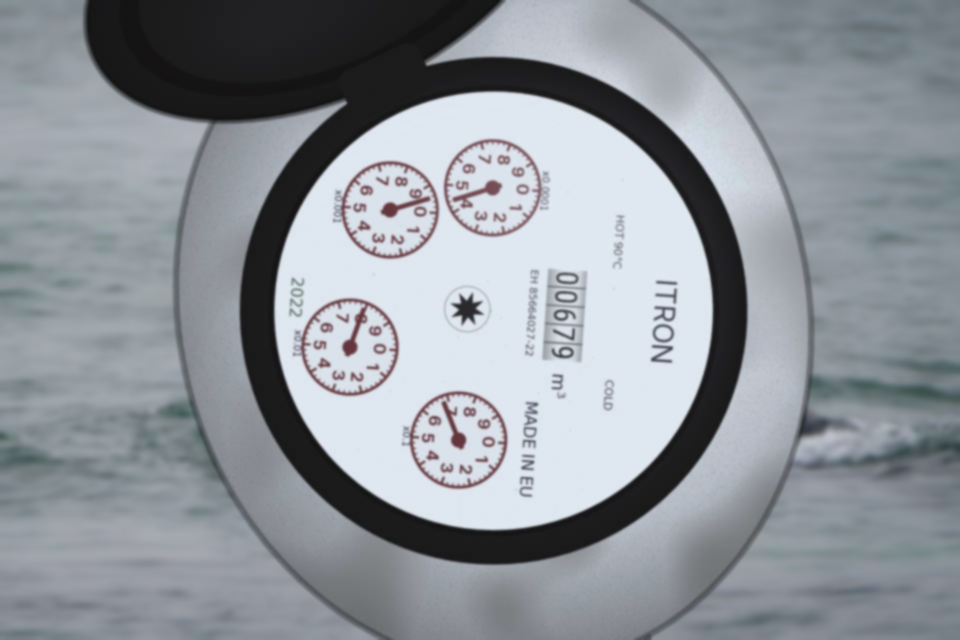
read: 679.6794 m³
